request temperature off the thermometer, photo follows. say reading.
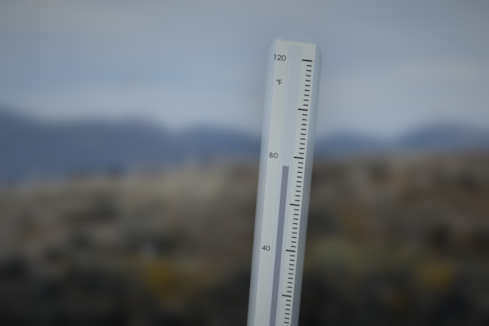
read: 76 °F
